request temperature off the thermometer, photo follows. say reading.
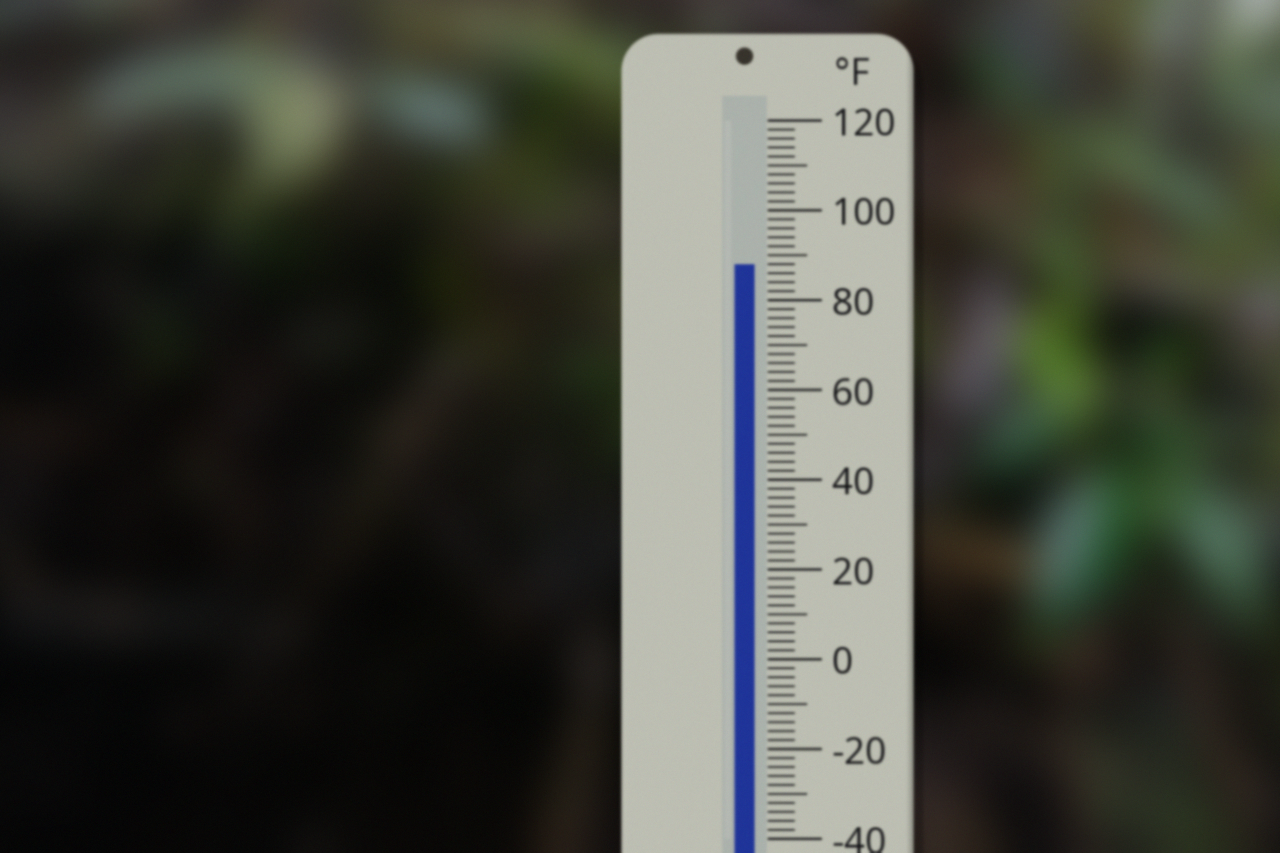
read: 88 °F
